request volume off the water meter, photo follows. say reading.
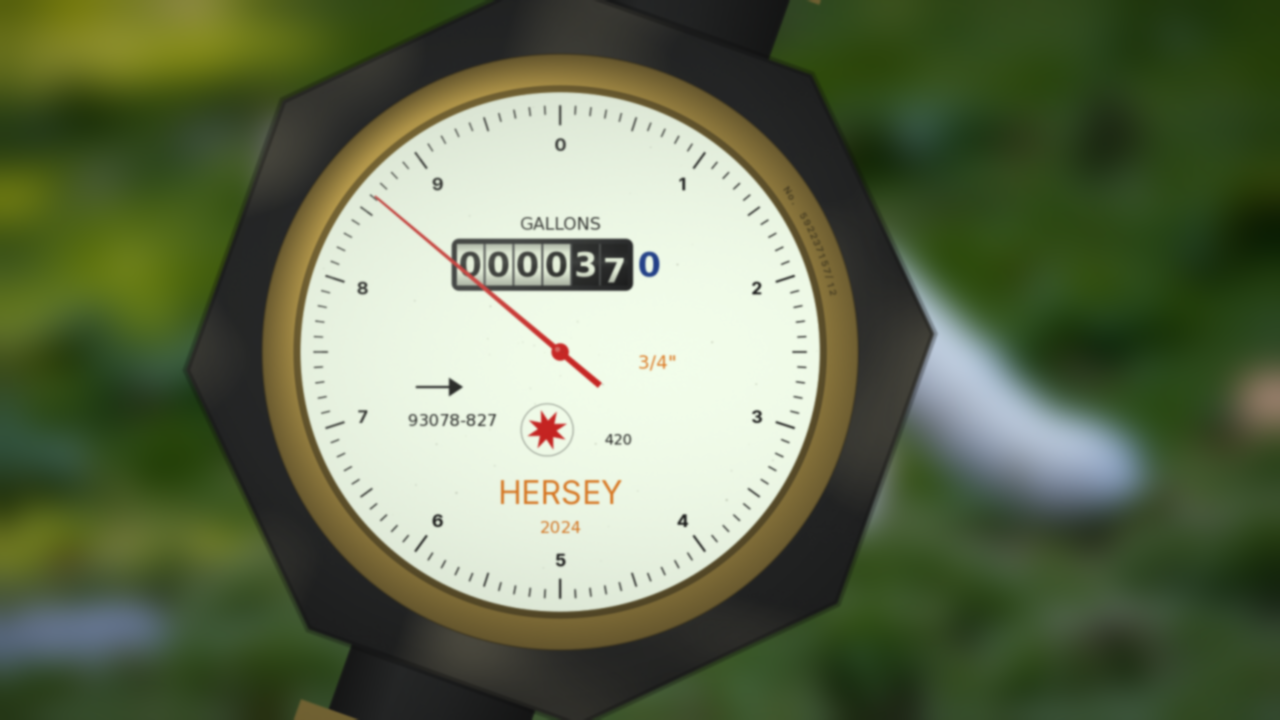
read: 368.6 gal
